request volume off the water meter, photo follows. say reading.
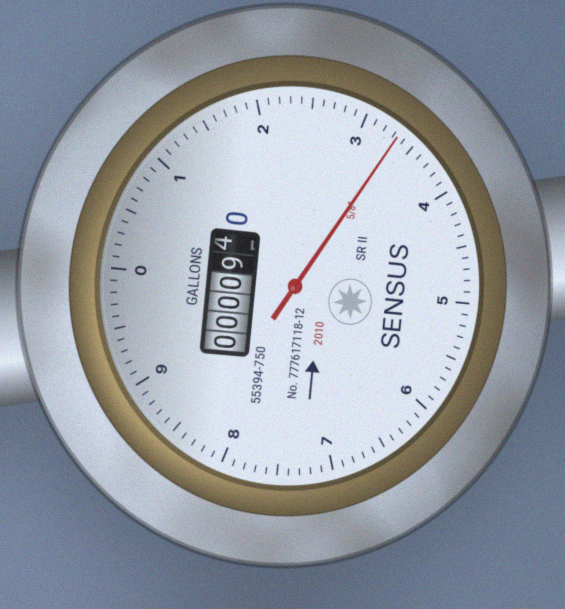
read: 943.3 gal
